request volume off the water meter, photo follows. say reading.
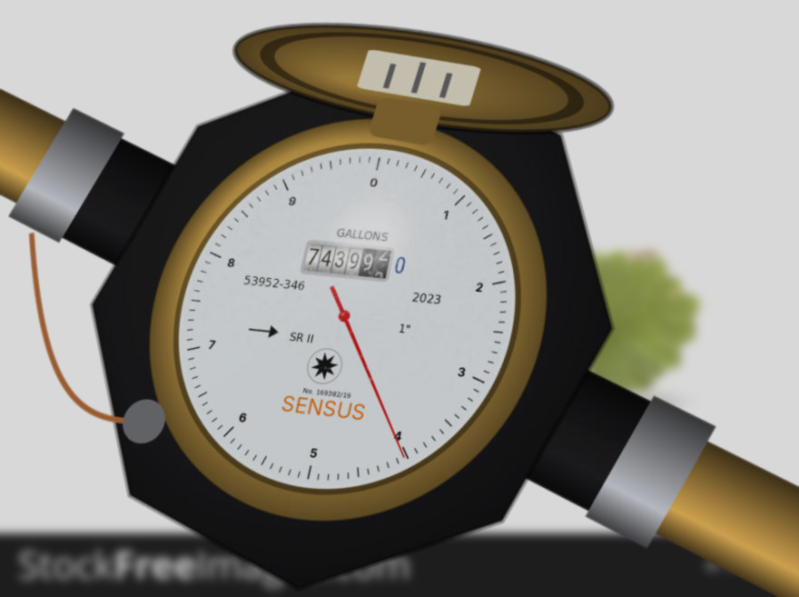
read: 7439924.0 gal
